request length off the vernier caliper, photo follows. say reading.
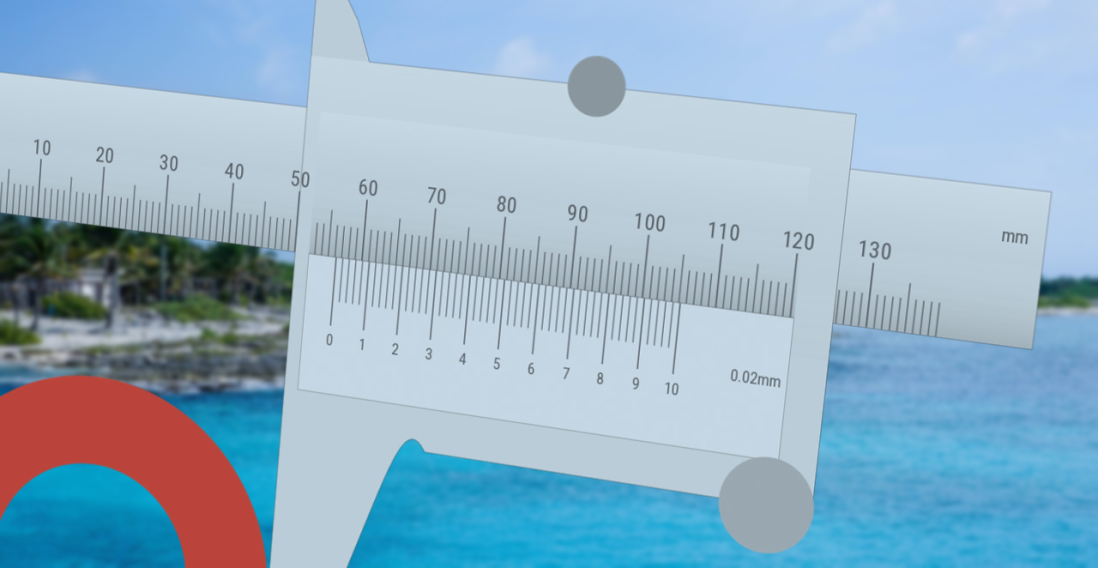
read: 56.2 mm
